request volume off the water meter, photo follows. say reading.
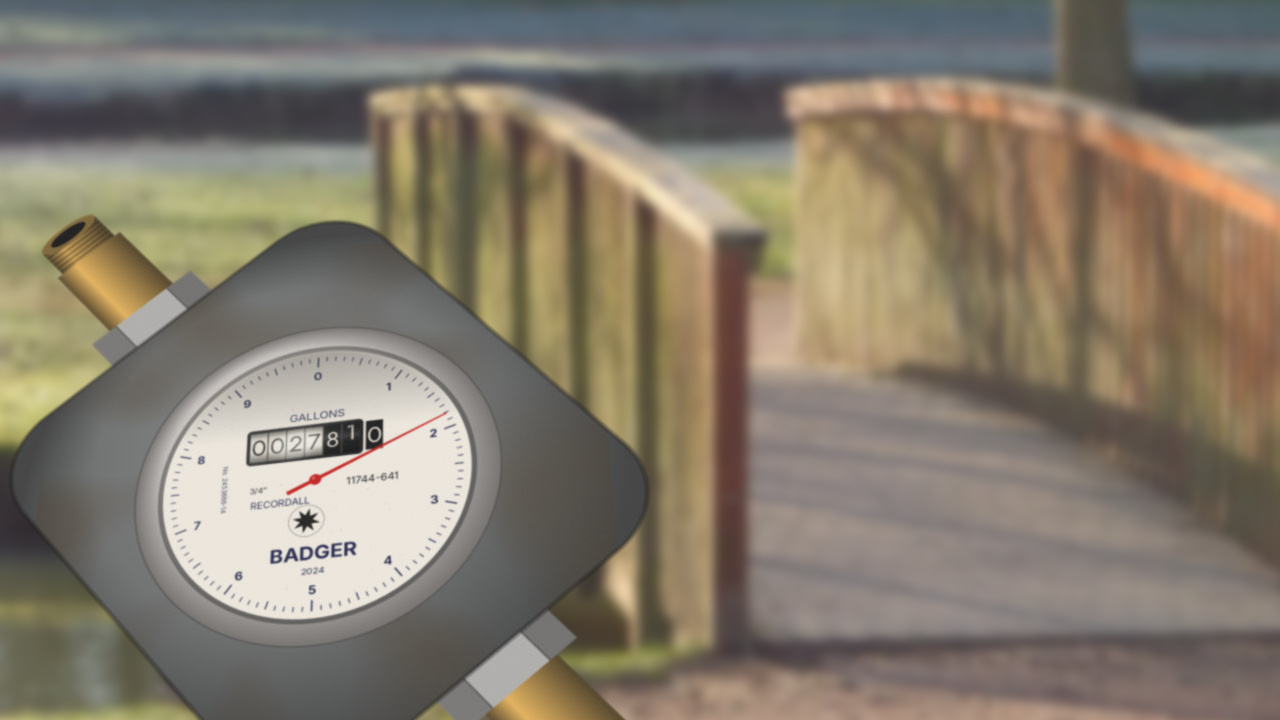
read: 27811.8 gal
